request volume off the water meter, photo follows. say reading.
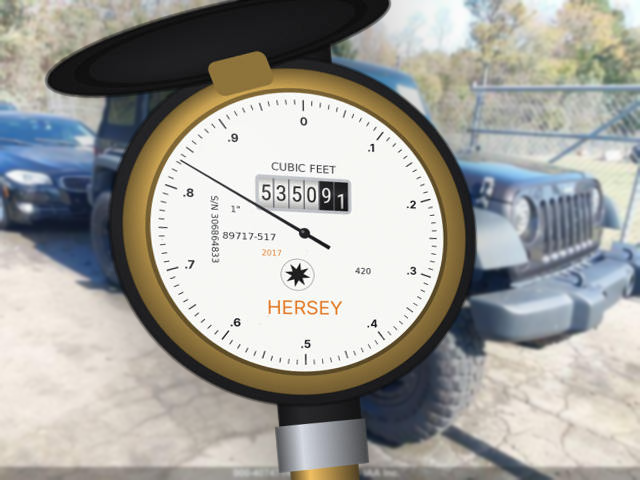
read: 535090.83 ft³
